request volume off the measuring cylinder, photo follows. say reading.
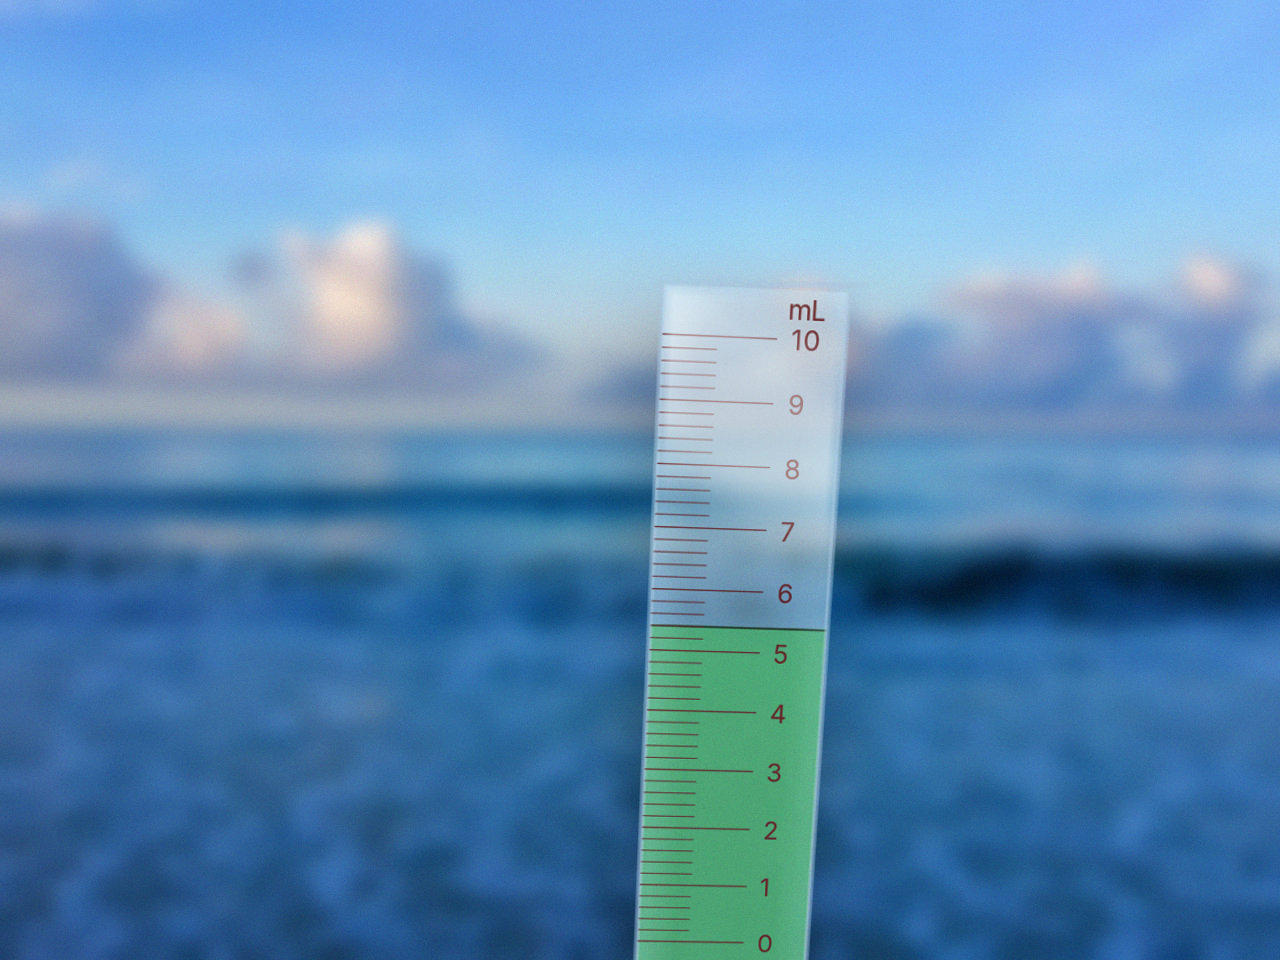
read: 5.4 mL
